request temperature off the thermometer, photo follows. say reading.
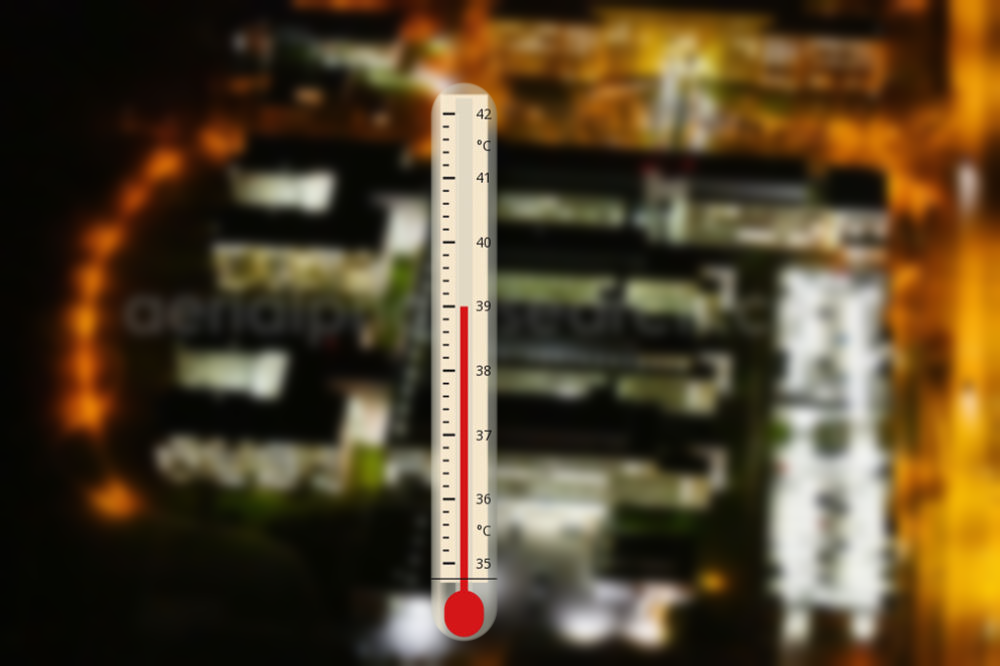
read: 39 °C
